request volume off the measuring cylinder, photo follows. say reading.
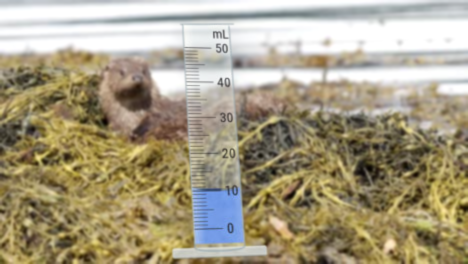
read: 10 mL
